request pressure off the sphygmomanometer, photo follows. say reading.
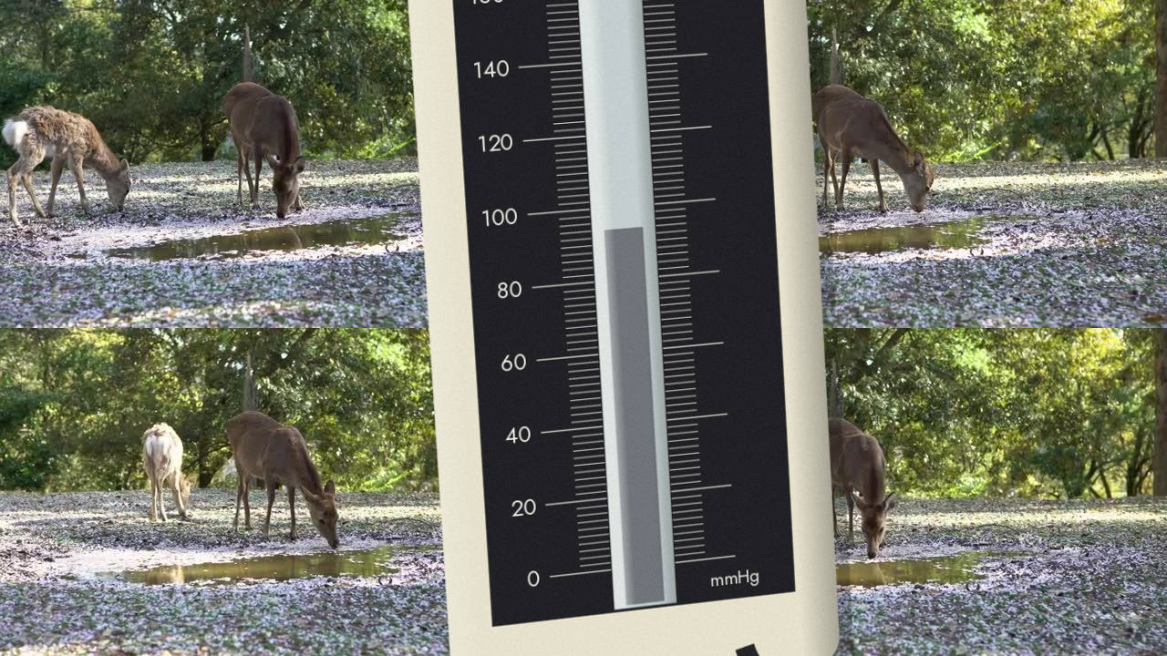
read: 94 mmHg
